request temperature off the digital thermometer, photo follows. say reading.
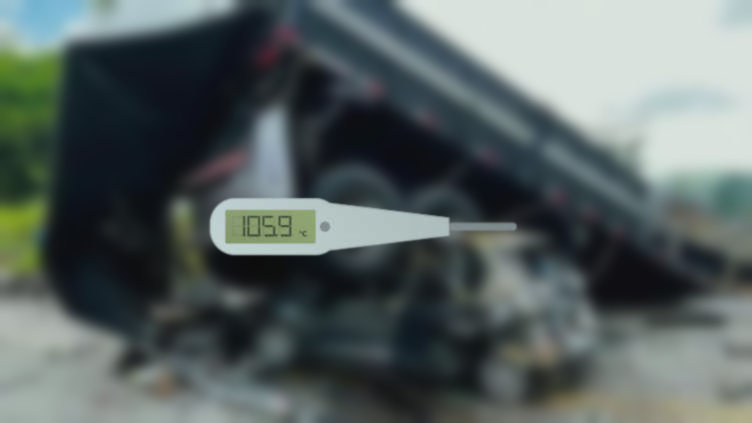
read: 105.9 °C
